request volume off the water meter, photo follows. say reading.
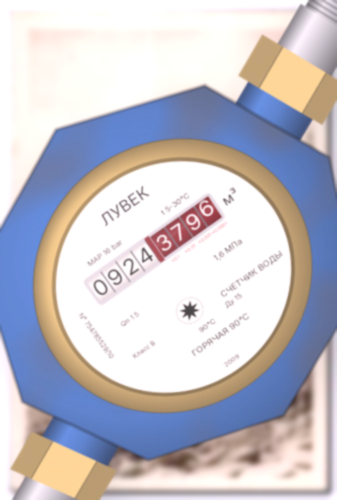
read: 924.3796 m³
